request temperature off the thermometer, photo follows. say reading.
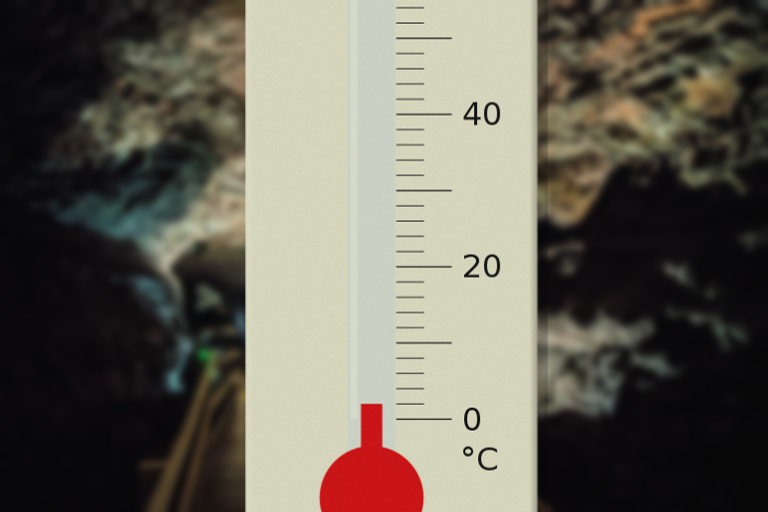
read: 2 °C
